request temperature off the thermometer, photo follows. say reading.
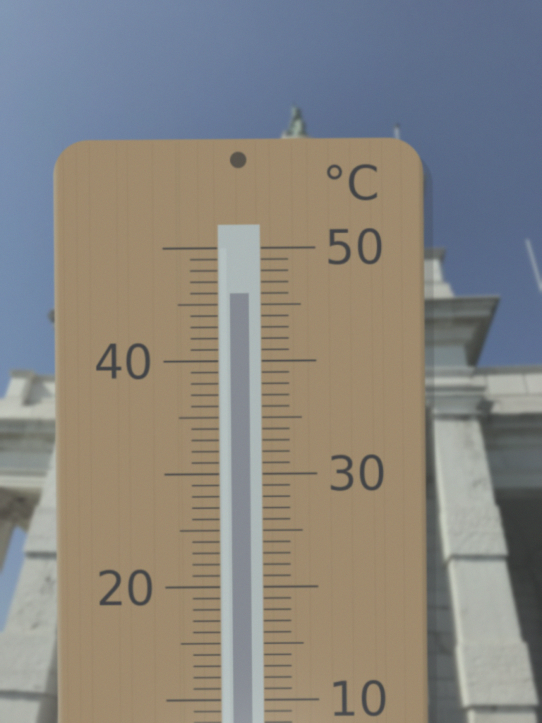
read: 46 °C
